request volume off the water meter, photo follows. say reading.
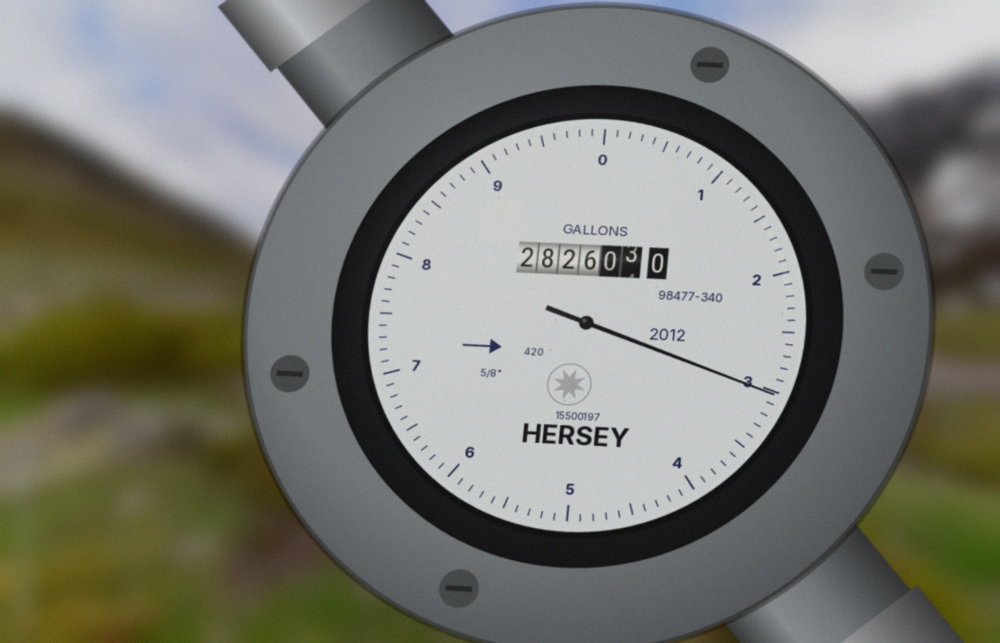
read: 2826033.0 gal
